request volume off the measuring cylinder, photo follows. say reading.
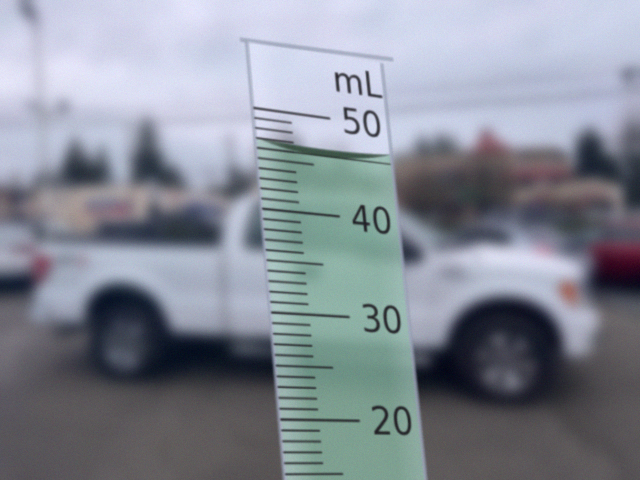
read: 46 mL
